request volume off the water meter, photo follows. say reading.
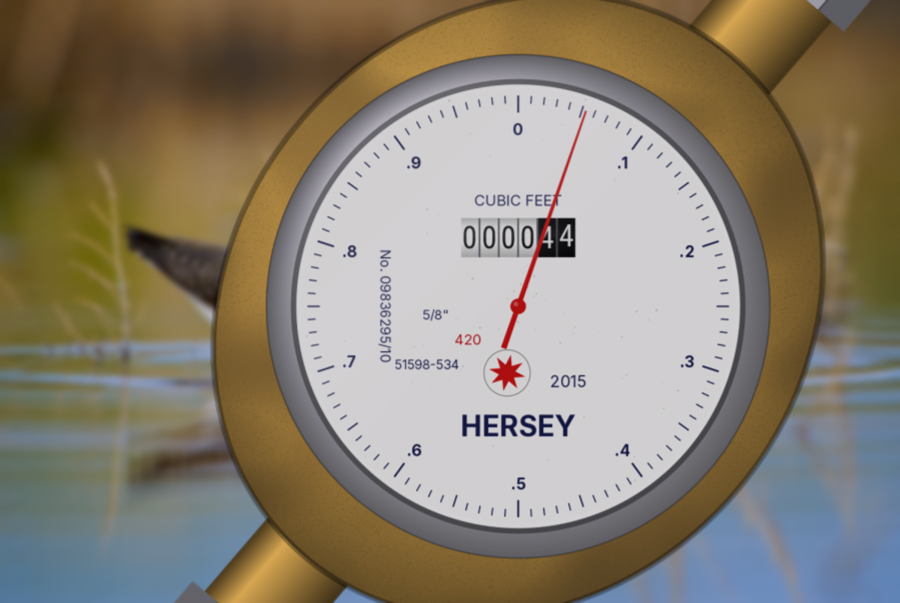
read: 44.05 ft³
